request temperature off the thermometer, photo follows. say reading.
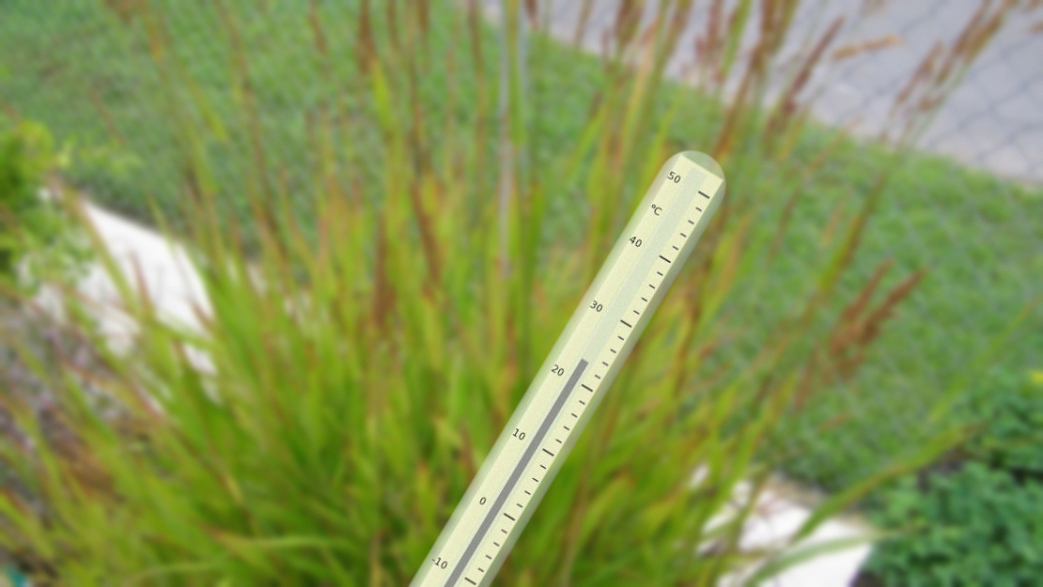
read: 23 °C
